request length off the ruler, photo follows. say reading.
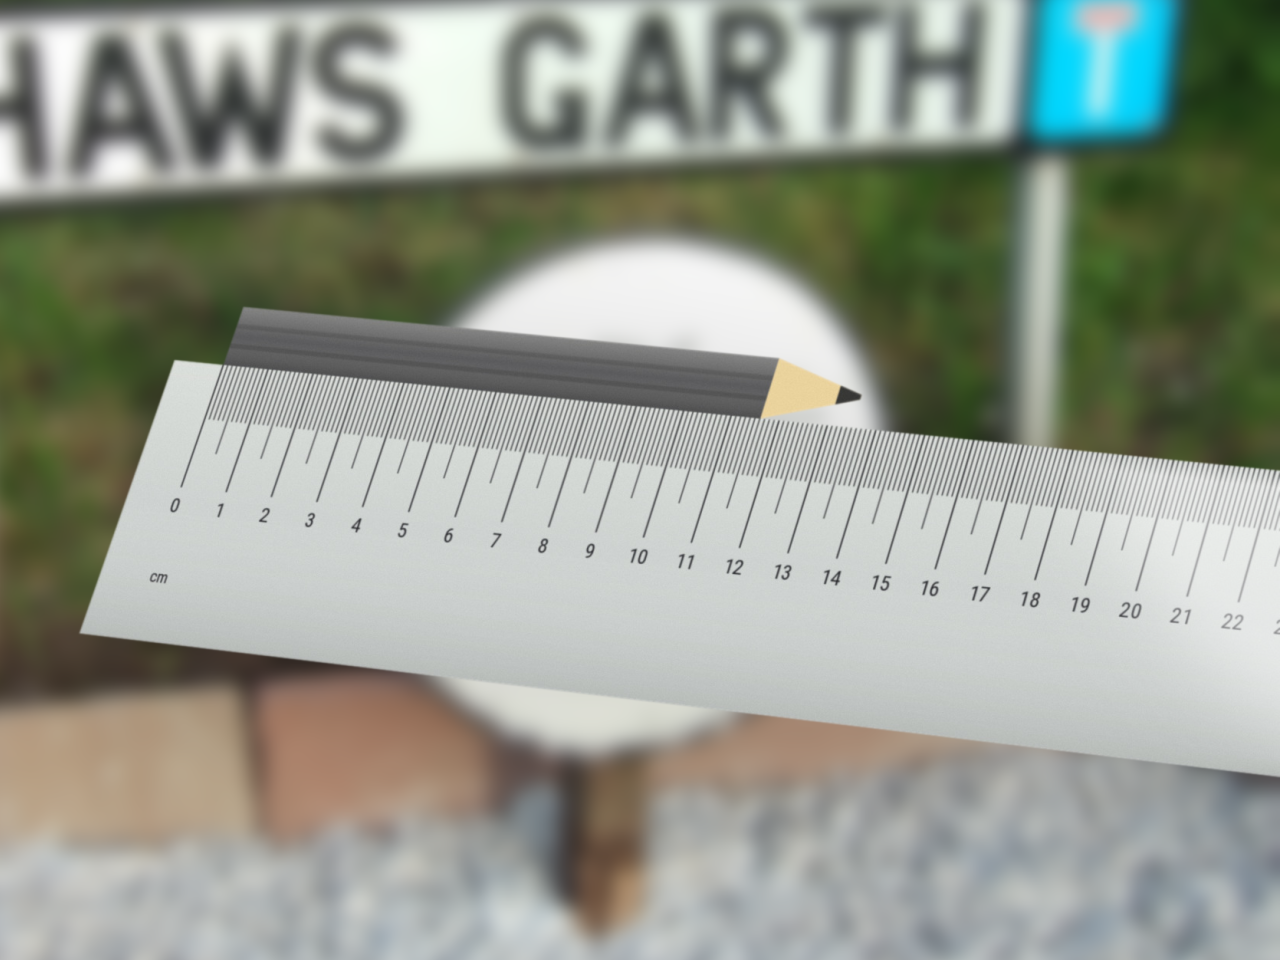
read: 13.5 cm
